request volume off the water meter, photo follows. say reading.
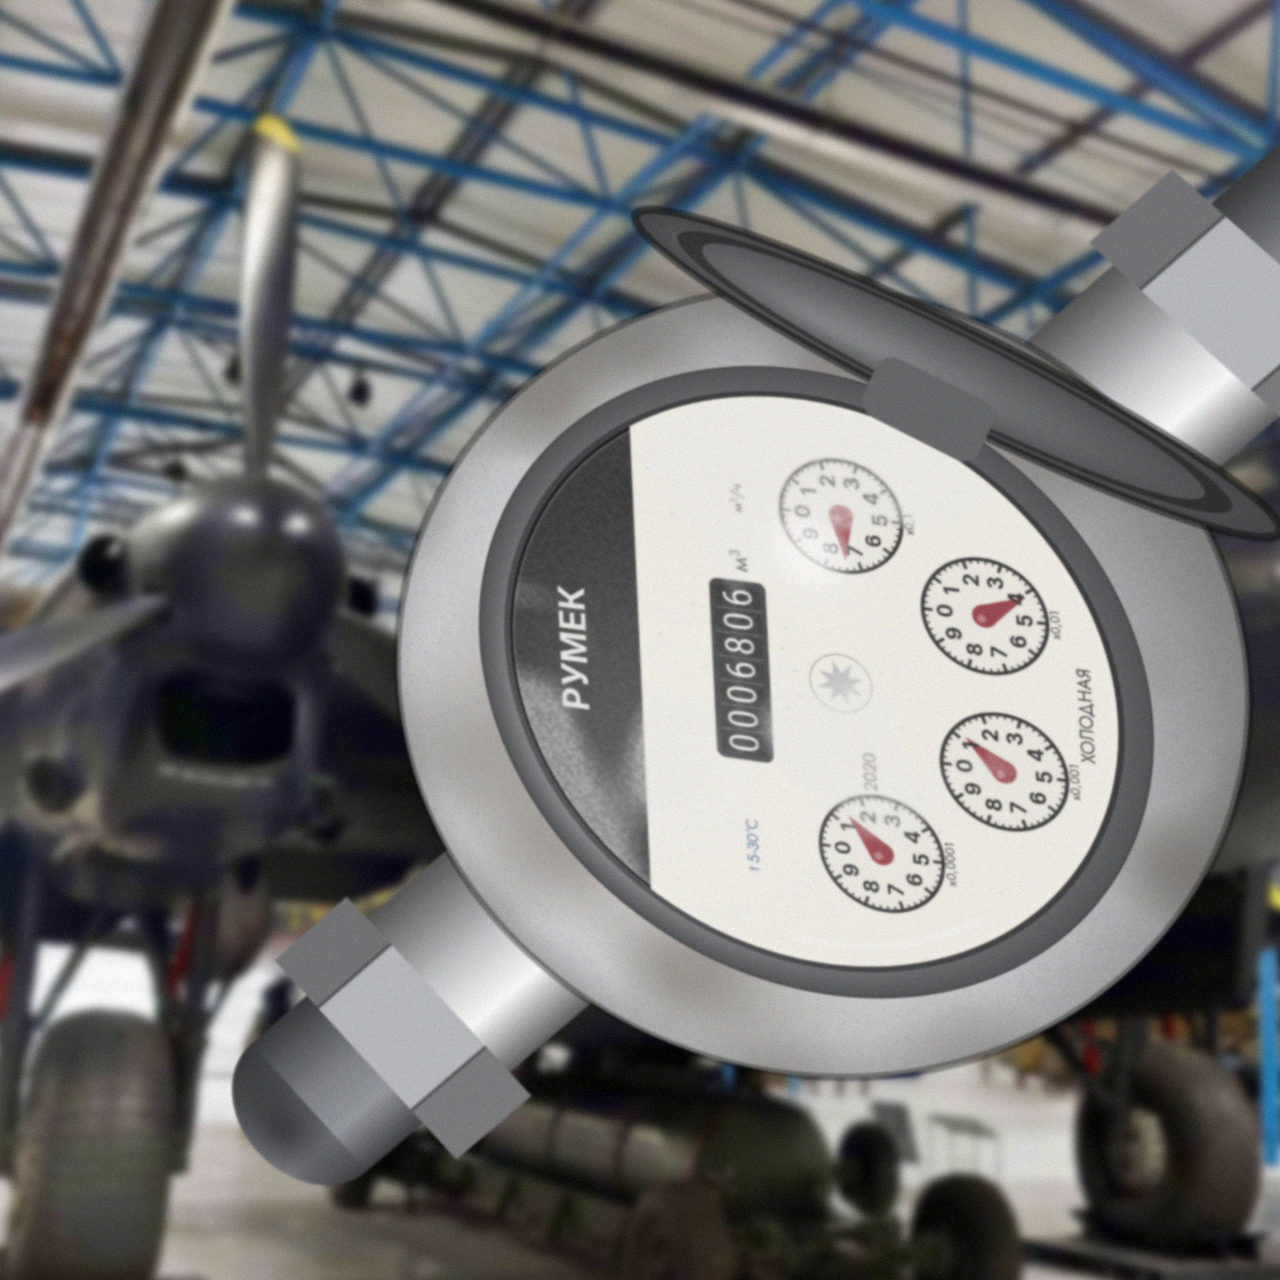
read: 6806.7411 m³
